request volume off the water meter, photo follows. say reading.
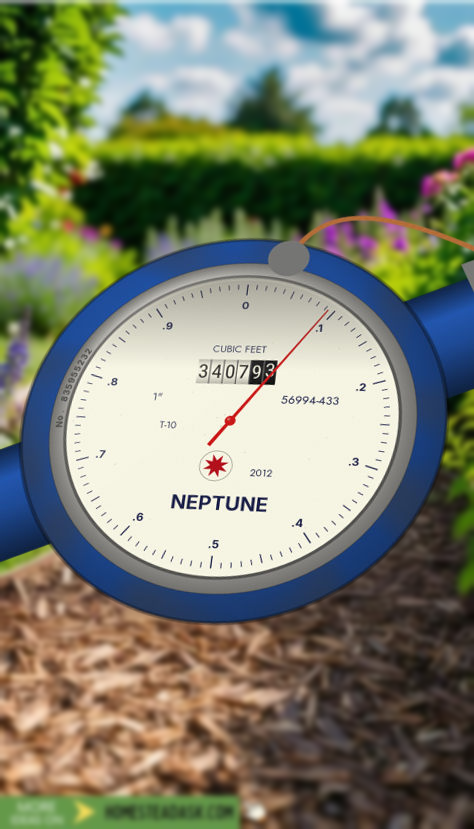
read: 340793.09 ft³
